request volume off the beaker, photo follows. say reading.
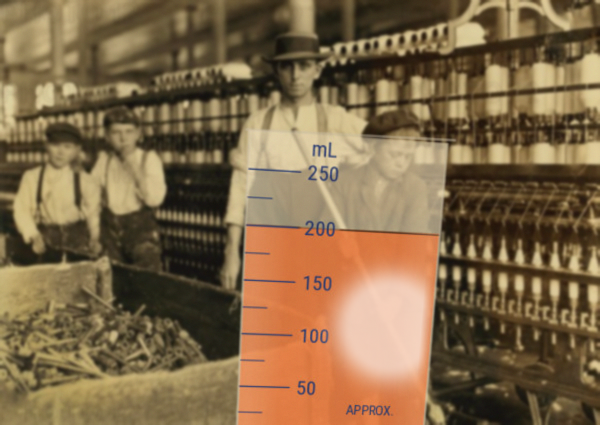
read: 200 mL
